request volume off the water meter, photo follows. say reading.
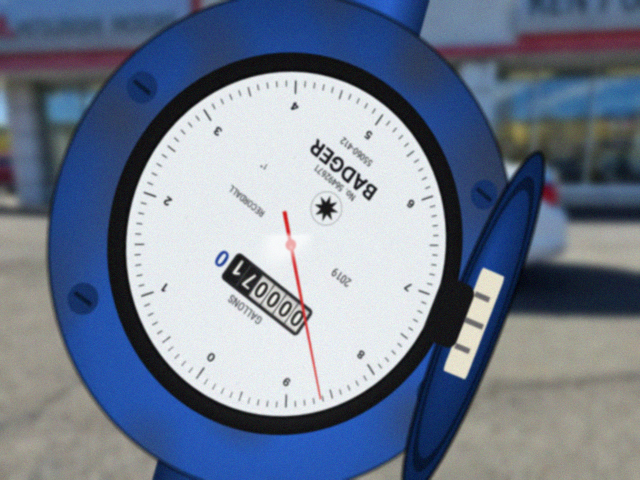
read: 708.6 gal
